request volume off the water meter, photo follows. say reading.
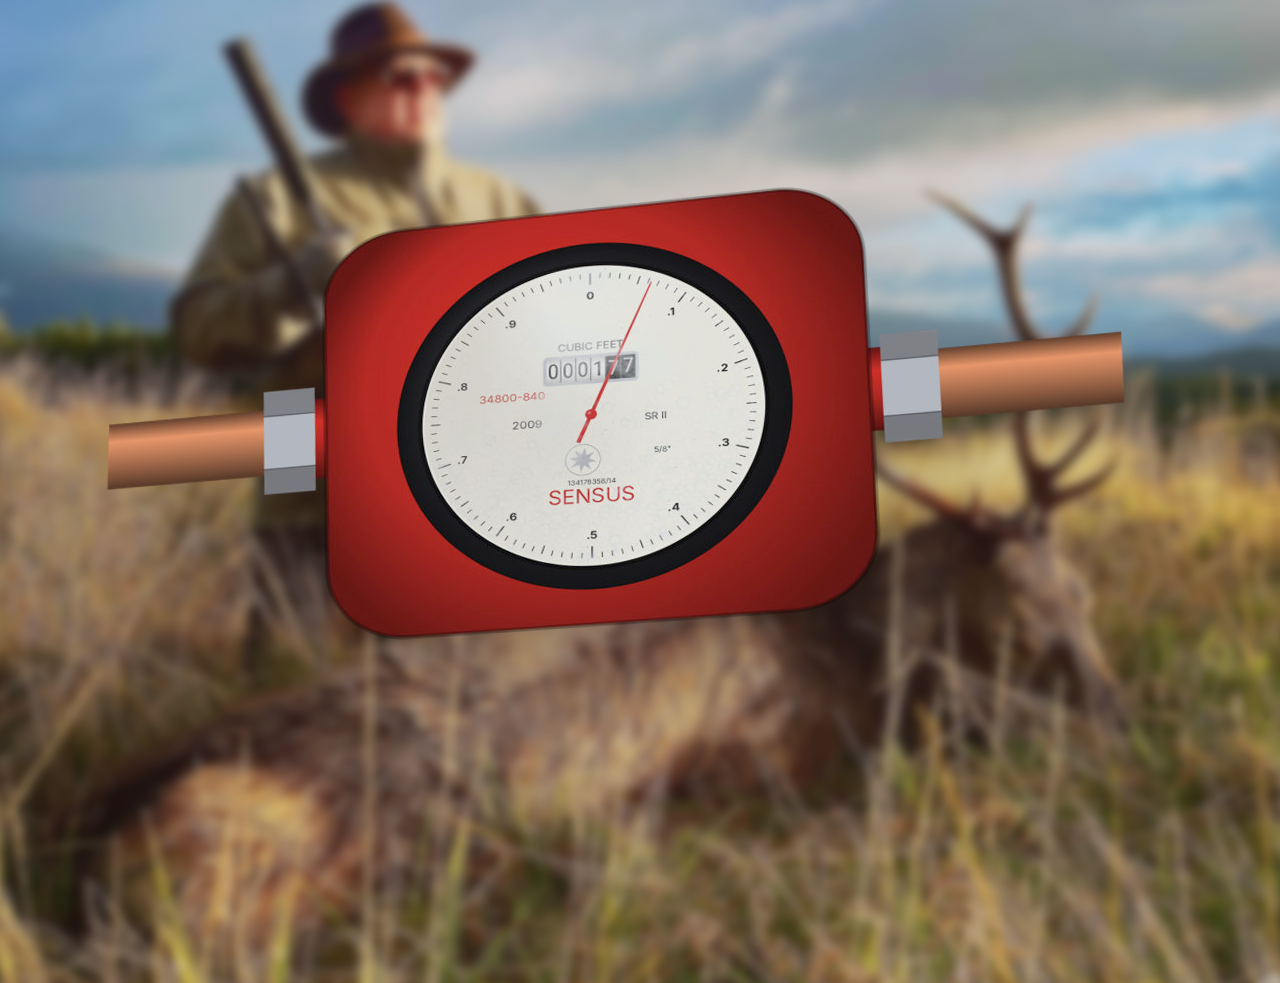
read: 177.06 ft³
